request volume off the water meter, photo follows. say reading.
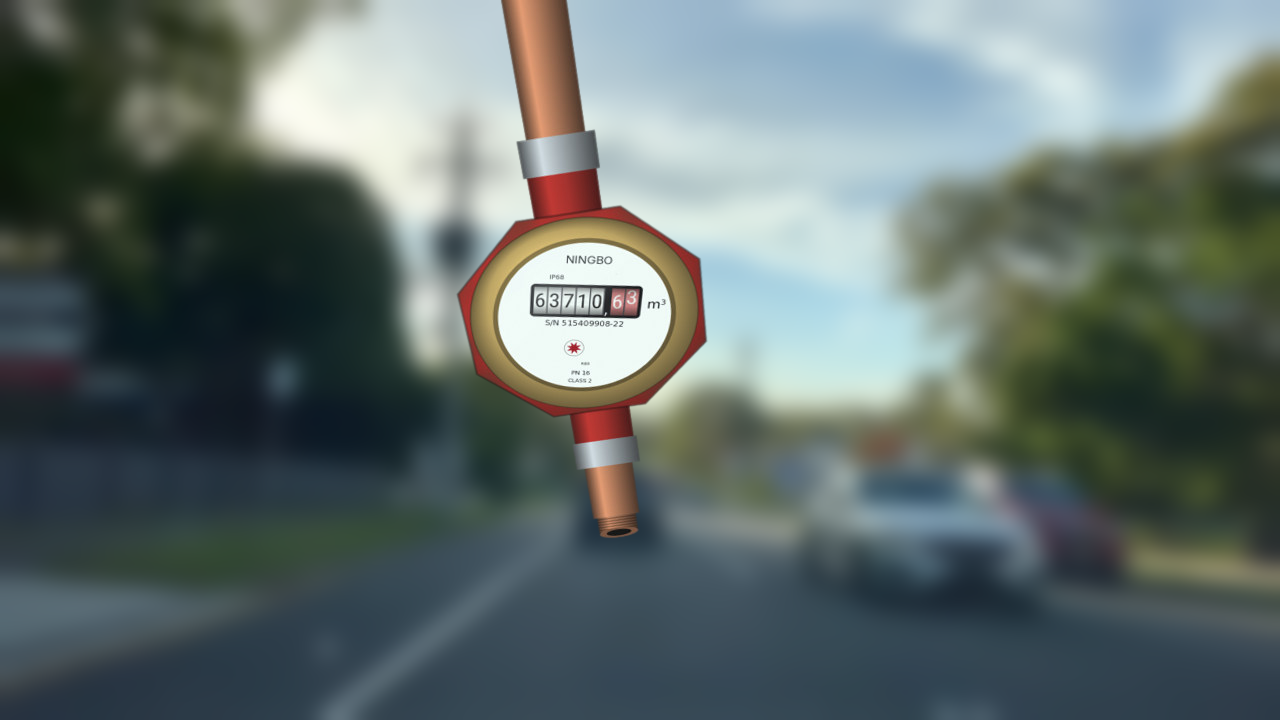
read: 63710.63 m³
